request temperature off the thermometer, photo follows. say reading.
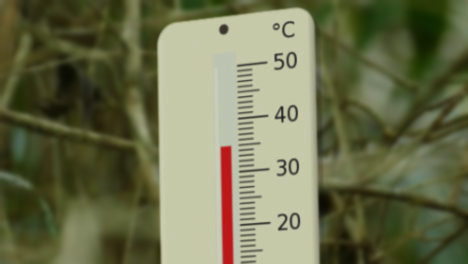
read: 35 °C
